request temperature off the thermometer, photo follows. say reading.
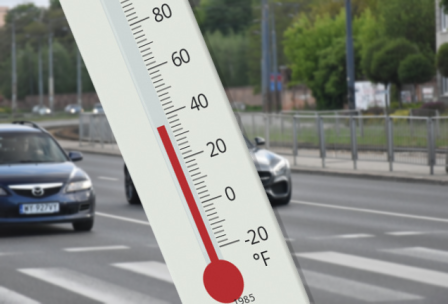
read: 36 °F
